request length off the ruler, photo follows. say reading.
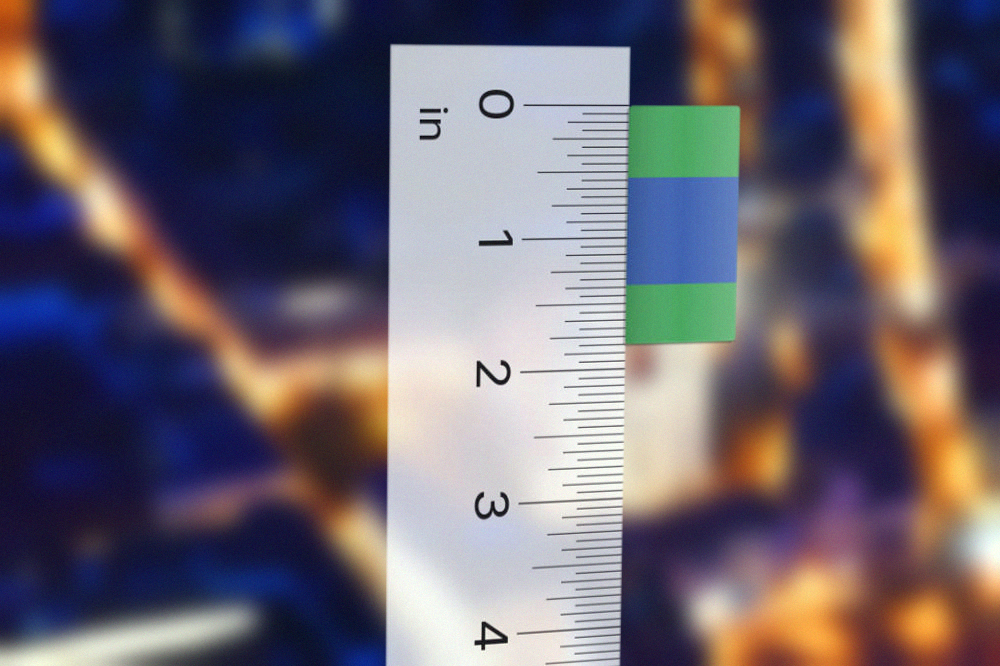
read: 1.8125 in
